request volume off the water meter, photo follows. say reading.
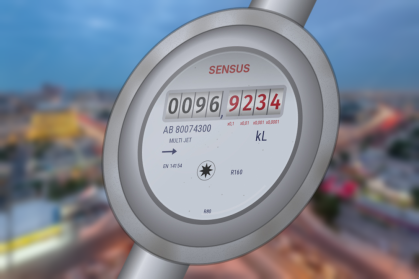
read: 96.9234 kL
